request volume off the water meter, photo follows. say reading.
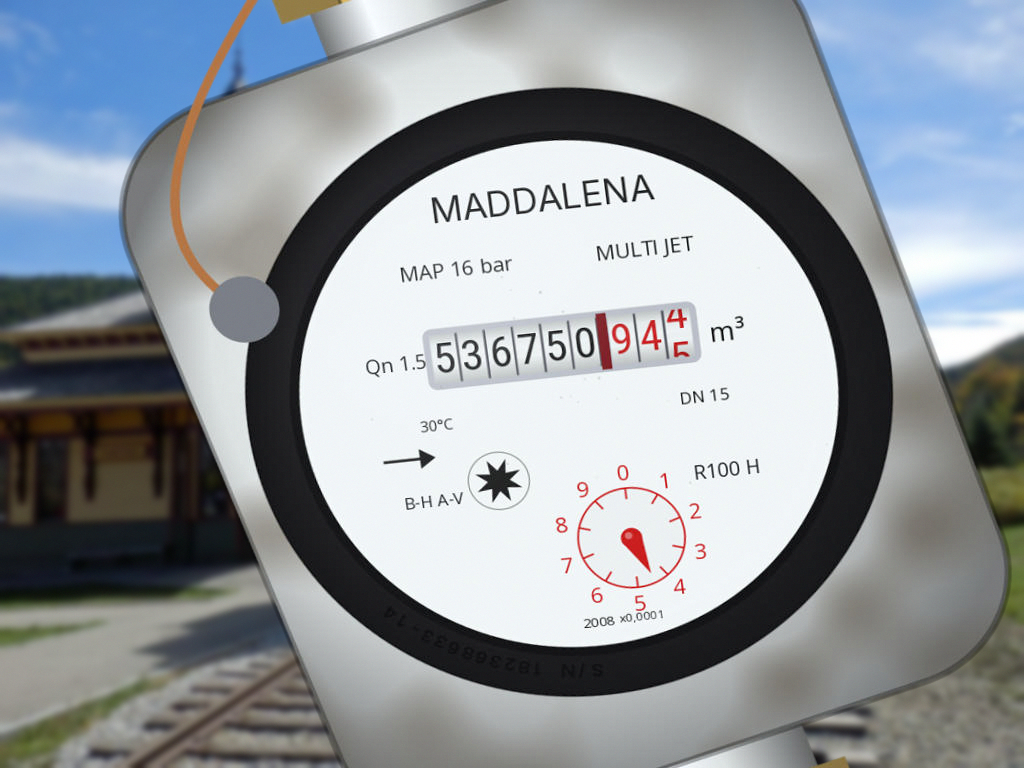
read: 536750.9444 m³
